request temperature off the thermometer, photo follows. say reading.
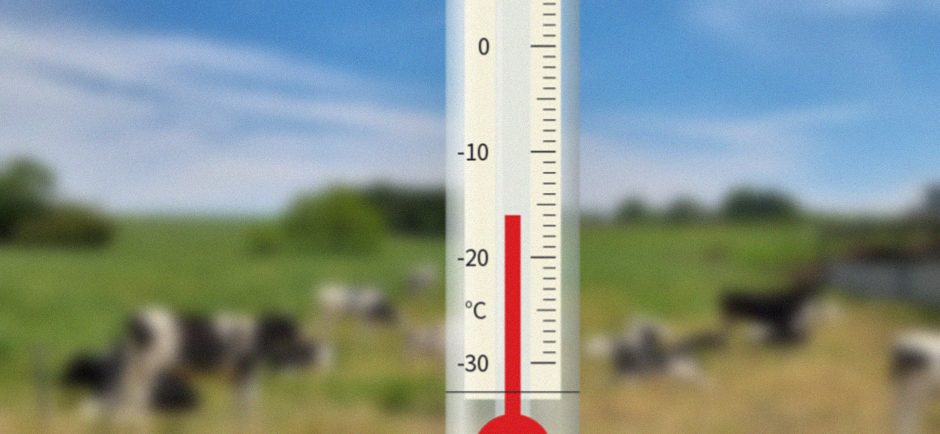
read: -16 °C
